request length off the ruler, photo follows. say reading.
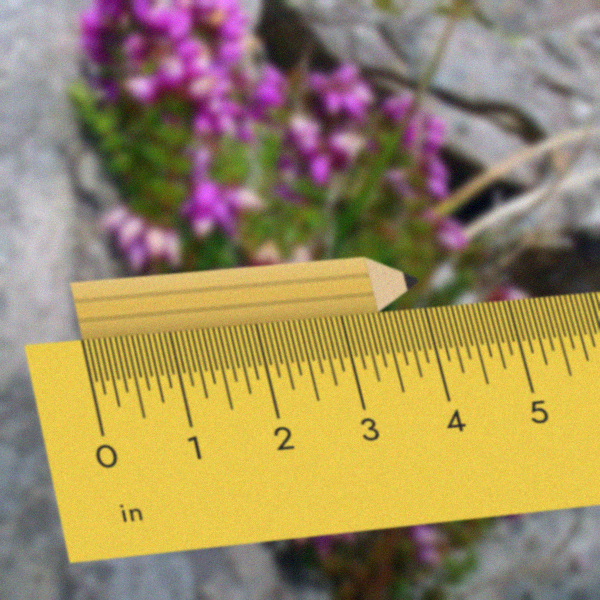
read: 4 in
